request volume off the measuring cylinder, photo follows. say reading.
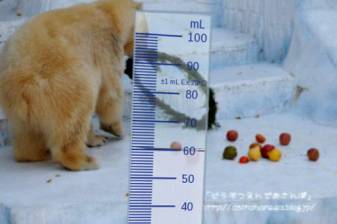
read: 60 mL
